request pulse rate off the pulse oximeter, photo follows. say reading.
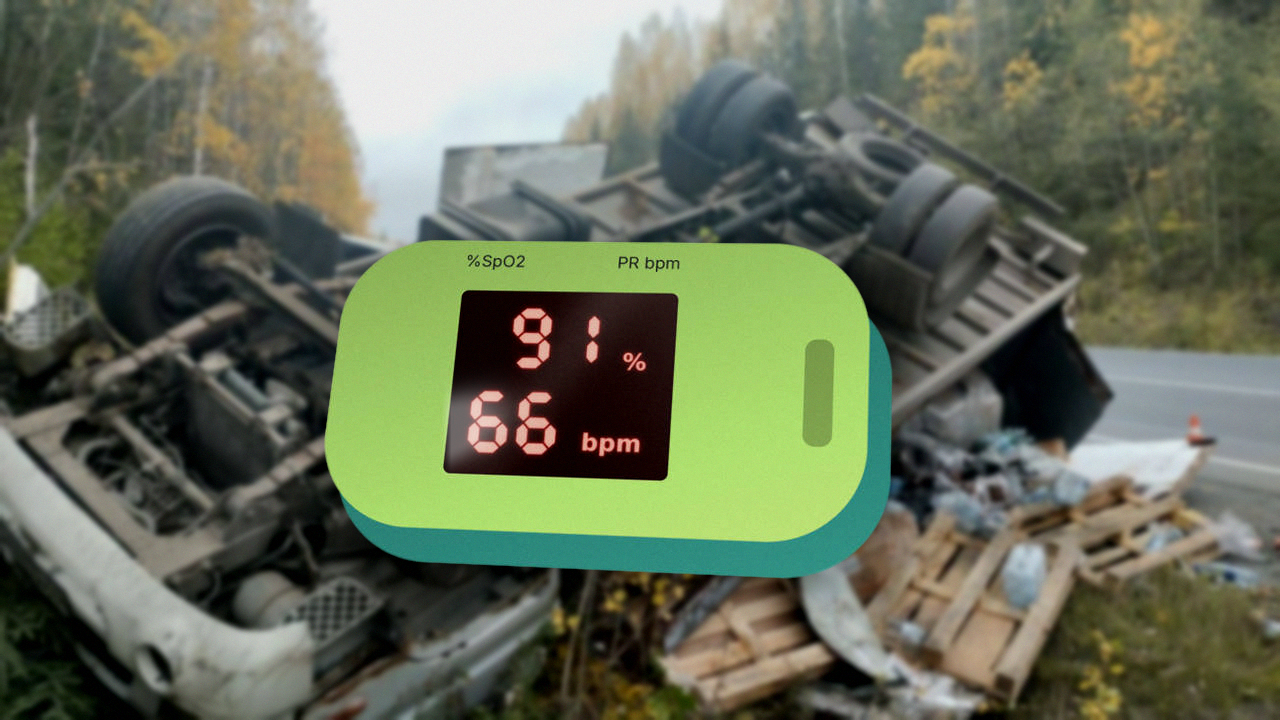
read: 66 bpm
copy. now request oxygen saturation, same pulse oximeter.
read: 91 %
